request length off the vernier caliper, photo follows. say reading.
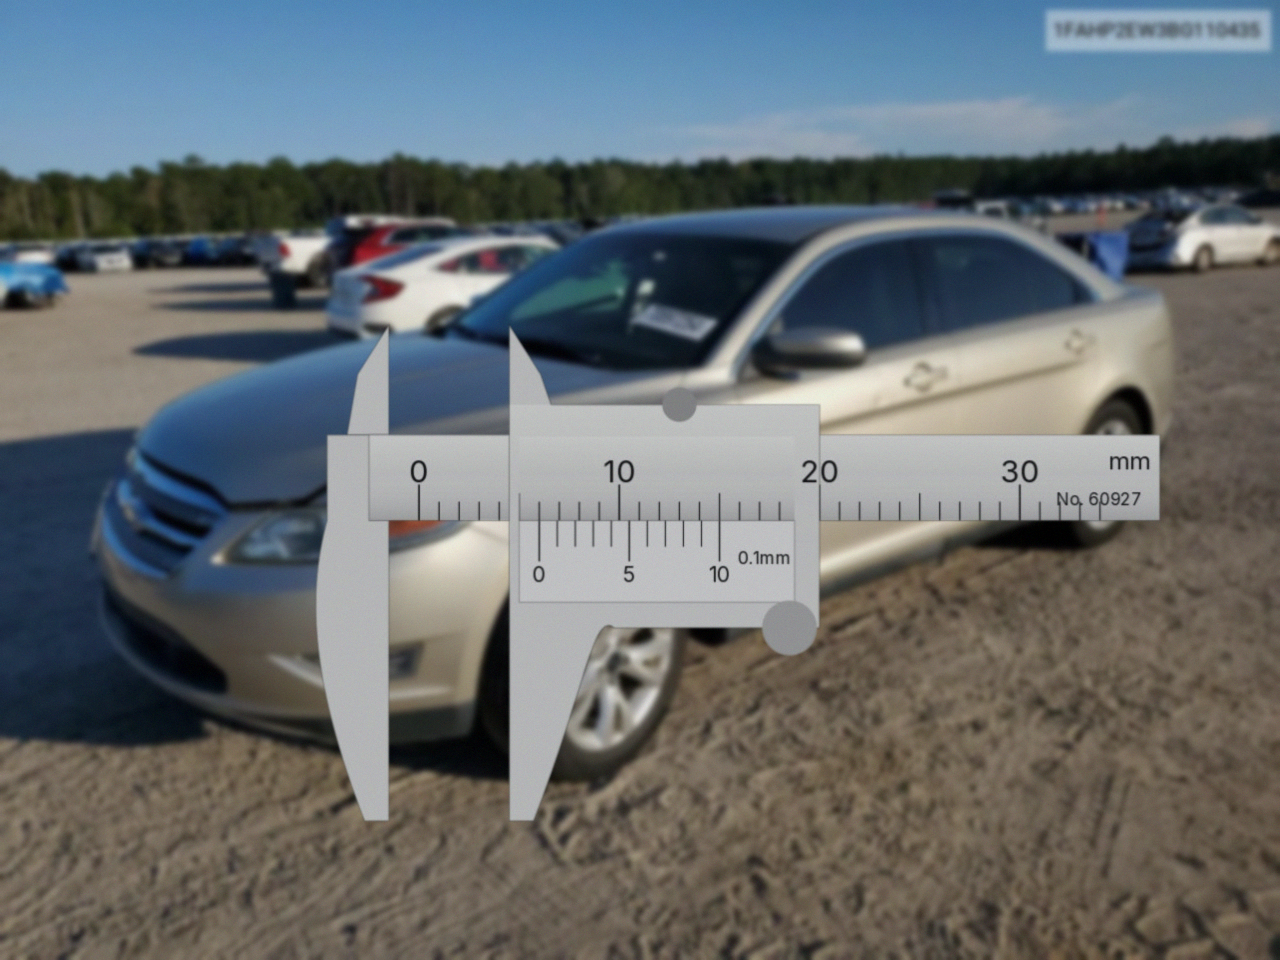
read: 6.0 mm
